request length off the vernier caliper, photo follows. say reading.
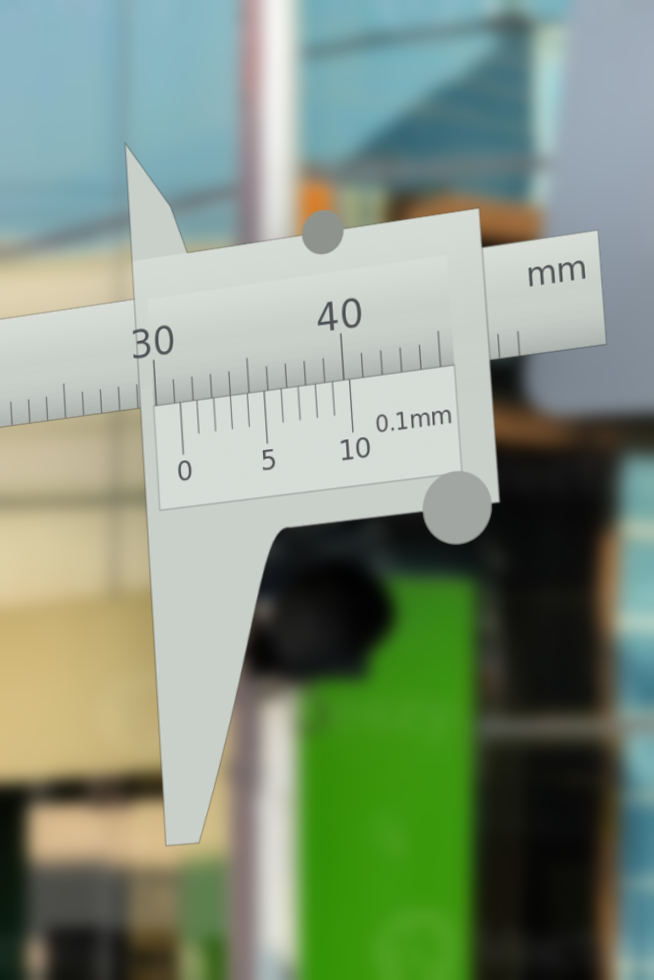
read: 31.3 mm
